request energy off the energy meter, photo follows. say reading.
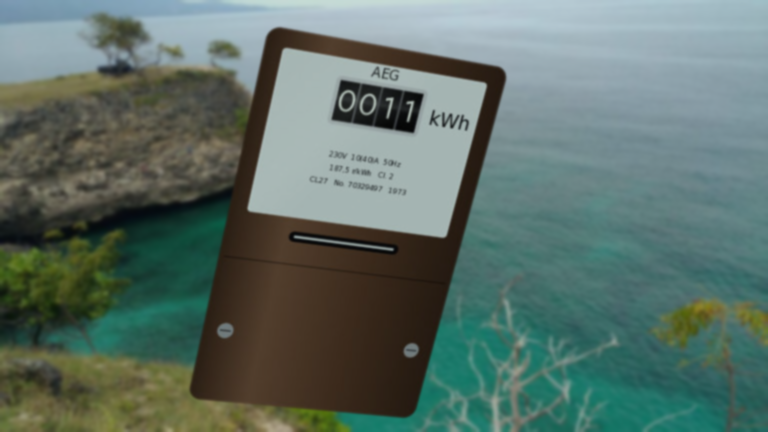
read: 11 kWh
